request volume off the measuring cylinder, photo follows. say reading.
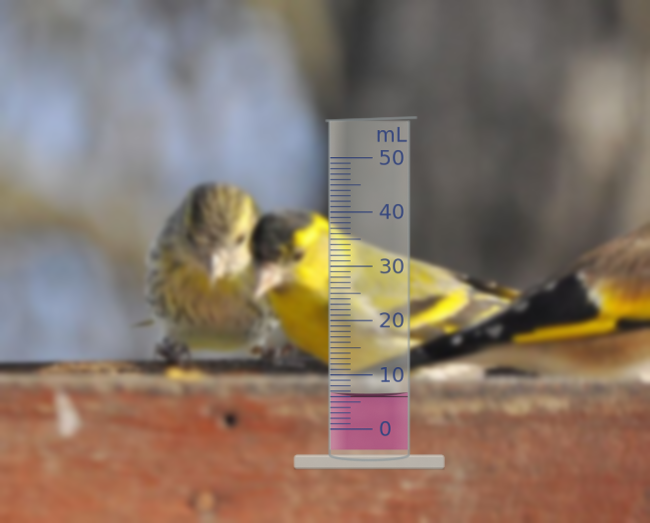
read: 6 mL
